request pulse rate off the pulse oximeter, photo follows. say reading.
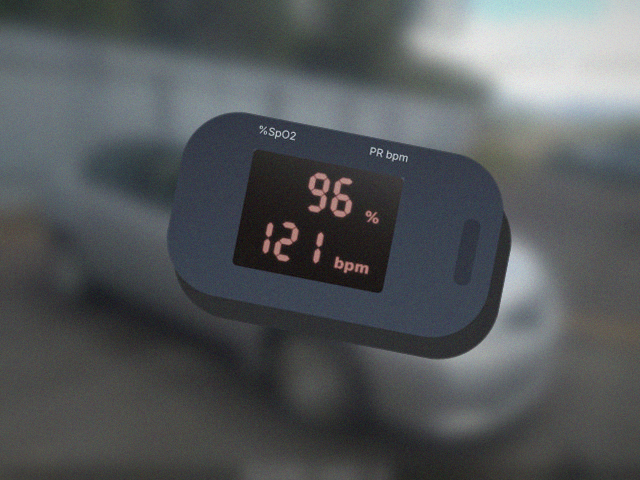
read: 121 bpm
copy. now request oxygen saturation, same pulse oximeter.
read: 96 %
